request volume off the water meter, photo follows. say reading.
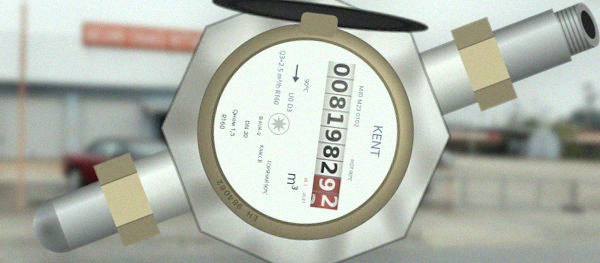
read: 81982.92 m³
